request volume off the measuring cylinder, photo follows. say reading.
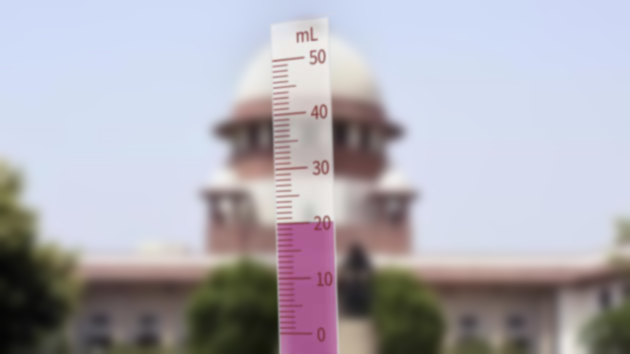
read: 20 mL
